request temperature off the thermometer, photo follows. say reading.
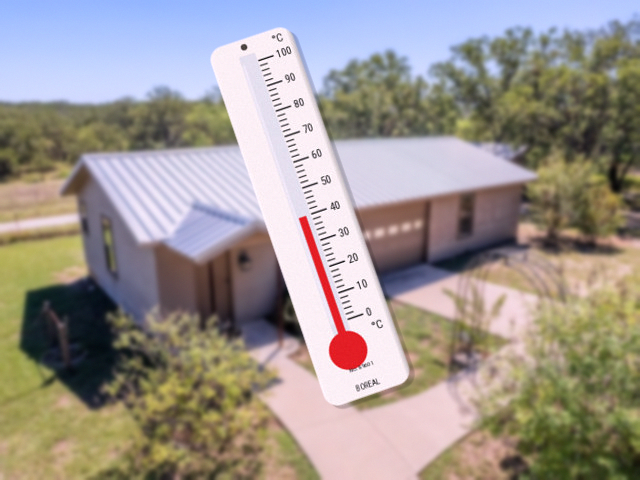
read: 40 °C
